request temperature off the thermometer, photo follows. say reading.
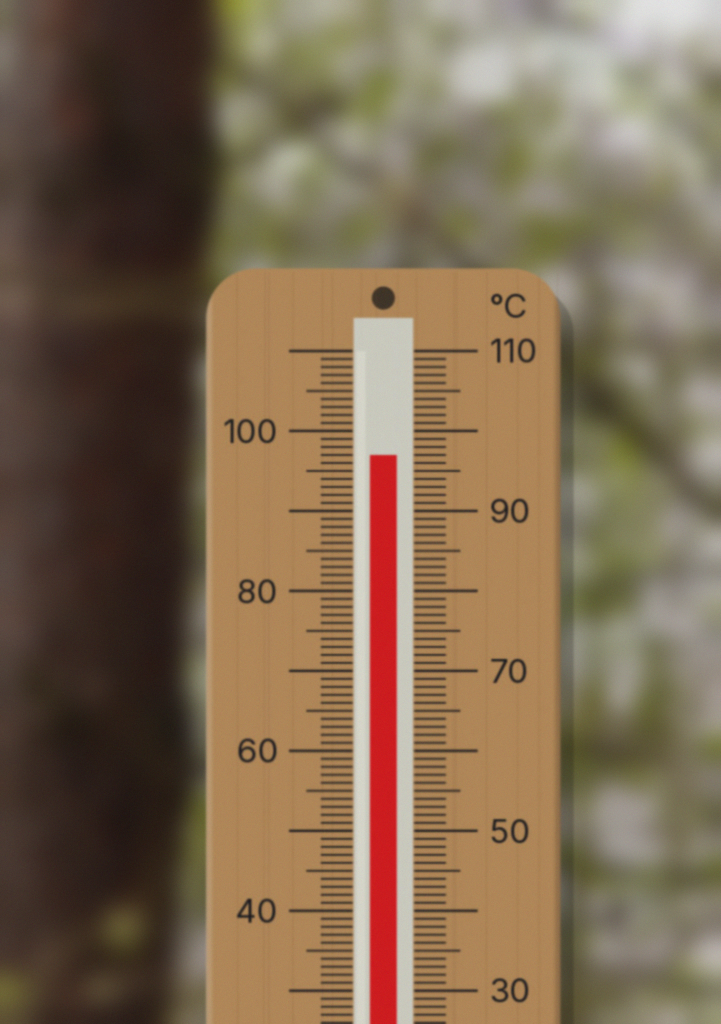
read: 97 °C
